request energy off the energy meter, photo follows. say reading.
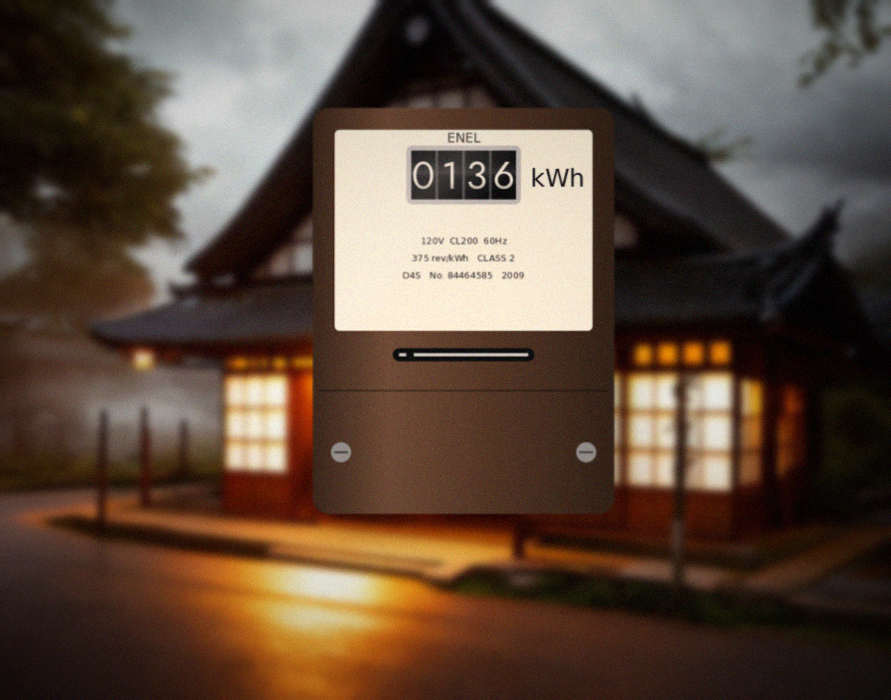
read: 136 kWh
